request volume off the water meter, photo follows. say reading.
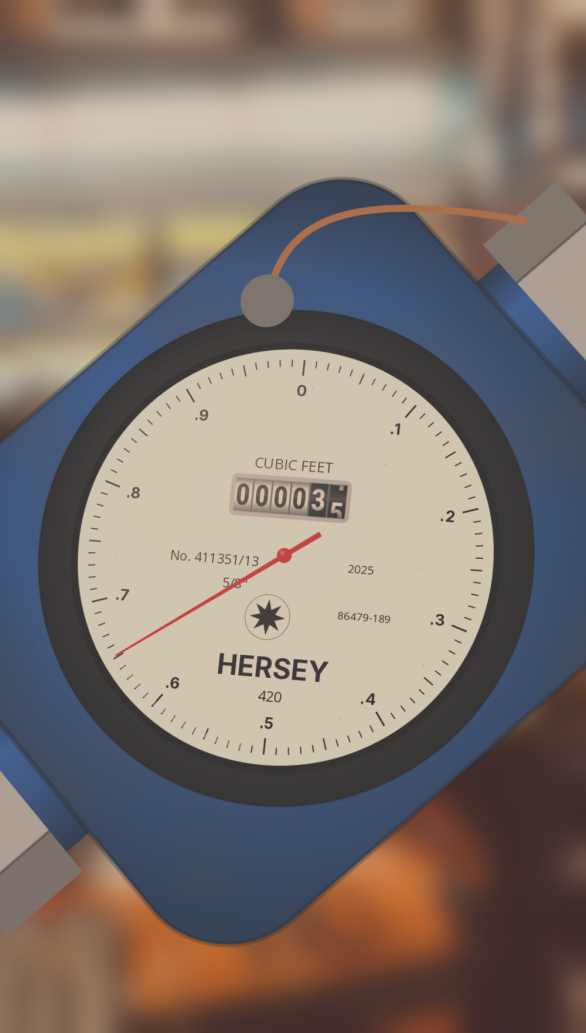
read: 34.65 ft³
